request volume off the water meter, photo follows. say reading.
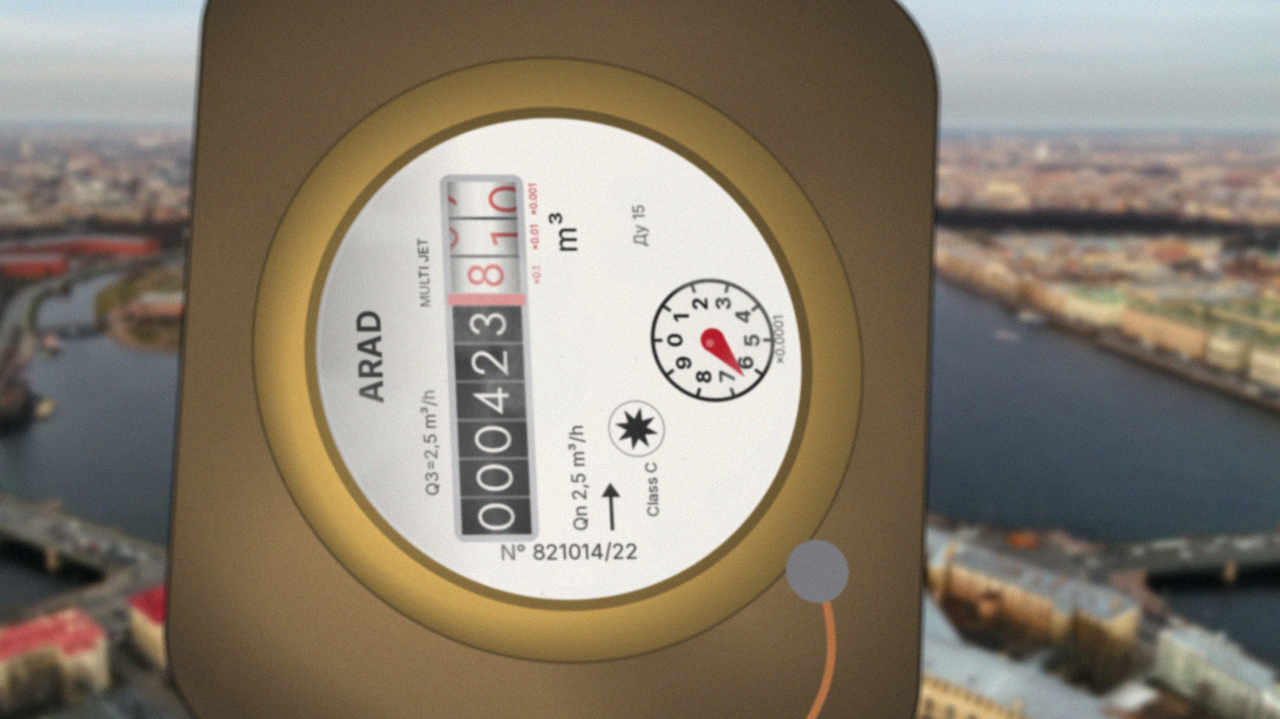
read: 423.8096 m³
